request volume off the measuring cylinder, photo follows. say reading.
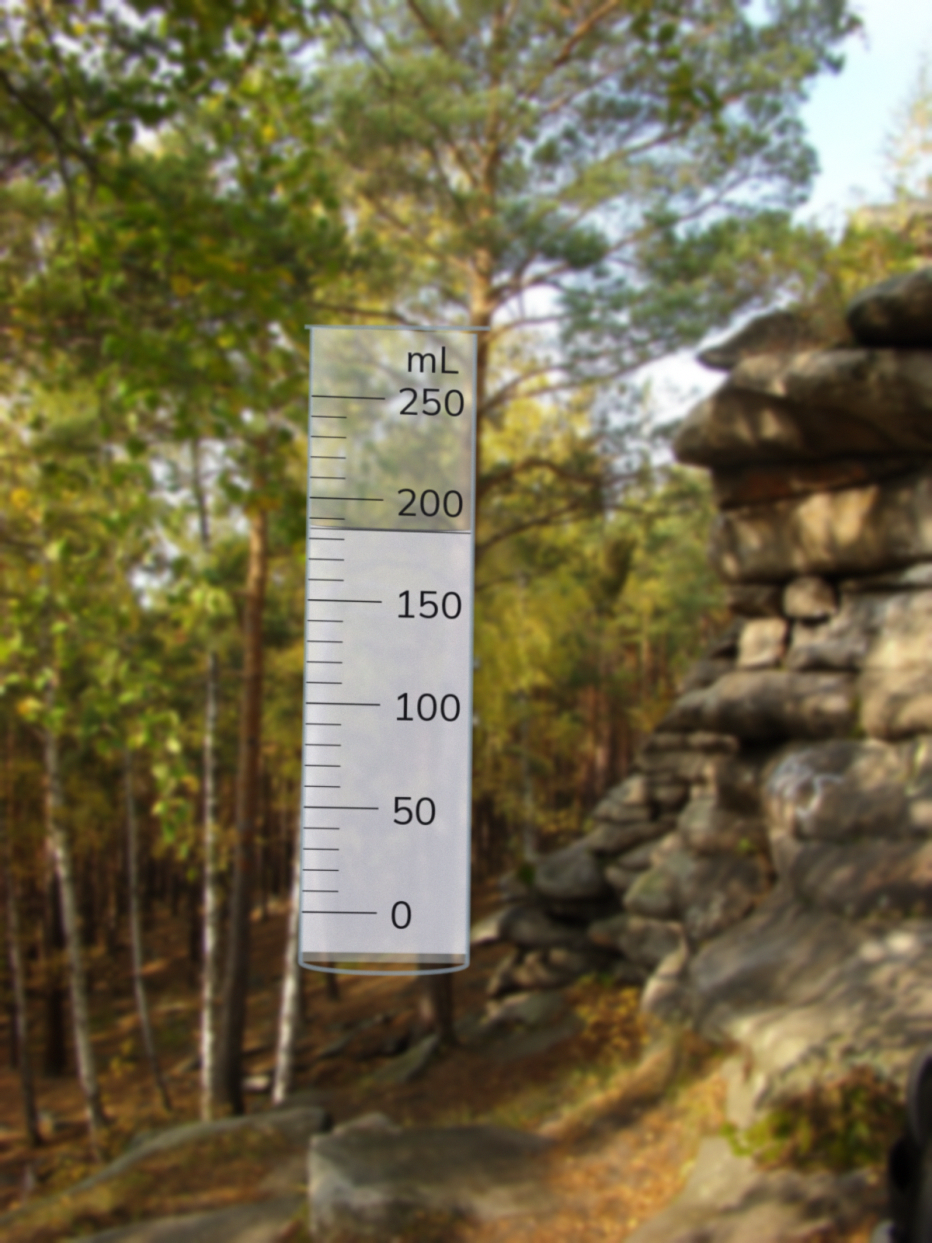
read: 185 mL
